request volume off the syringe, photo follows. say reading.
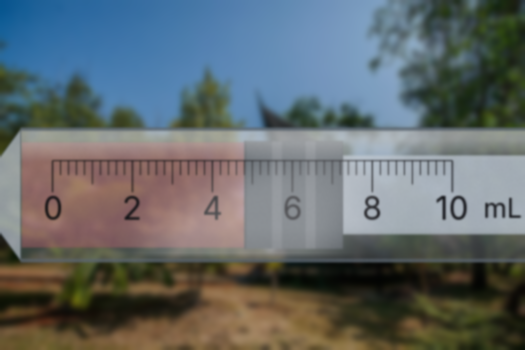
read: 4.8 mL
